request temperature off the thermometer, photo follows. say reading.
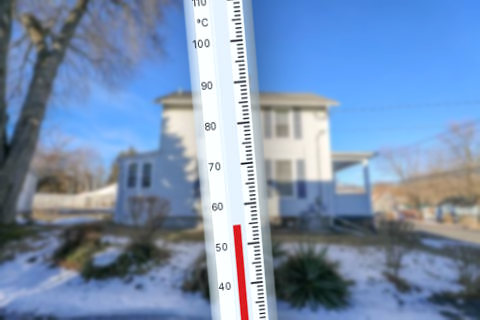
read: 55 °C
